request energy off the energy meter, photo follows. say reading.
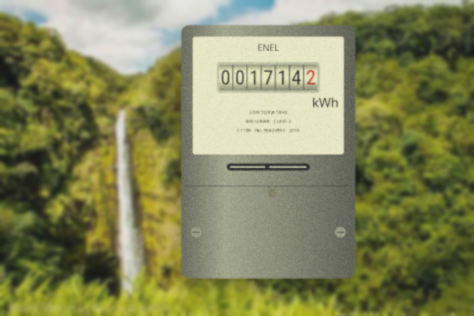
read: 1714.2 kWh
